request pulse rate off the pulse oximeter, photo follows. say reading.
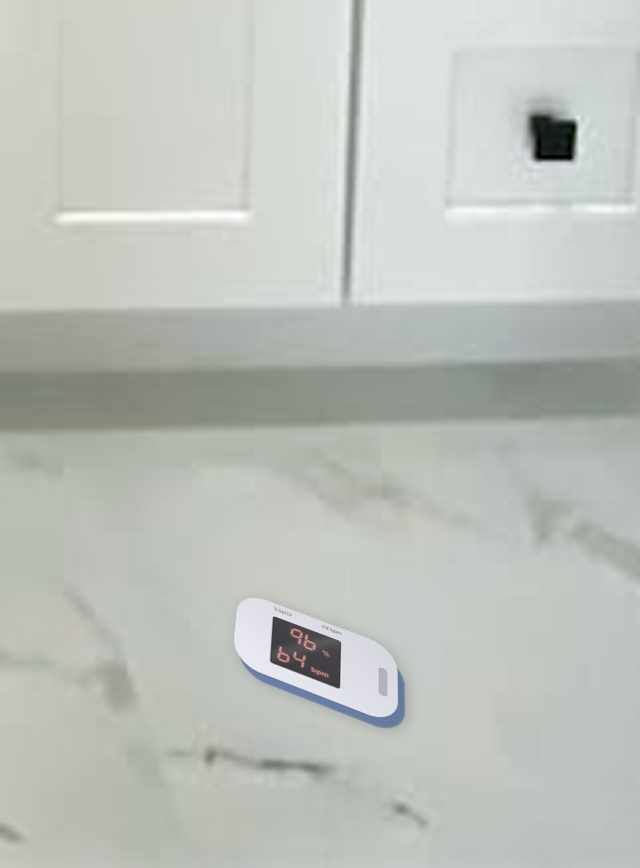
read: 64 bpm
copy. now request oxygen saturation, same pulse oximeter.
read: 96 %
